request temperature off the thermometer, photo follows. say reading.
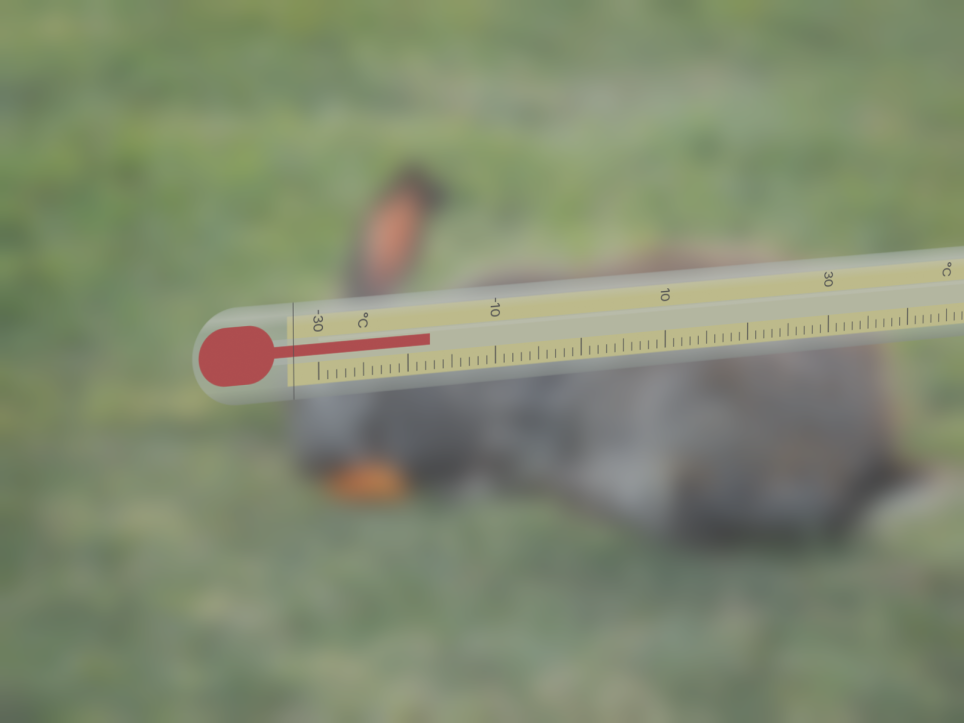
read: -17.5 °C
